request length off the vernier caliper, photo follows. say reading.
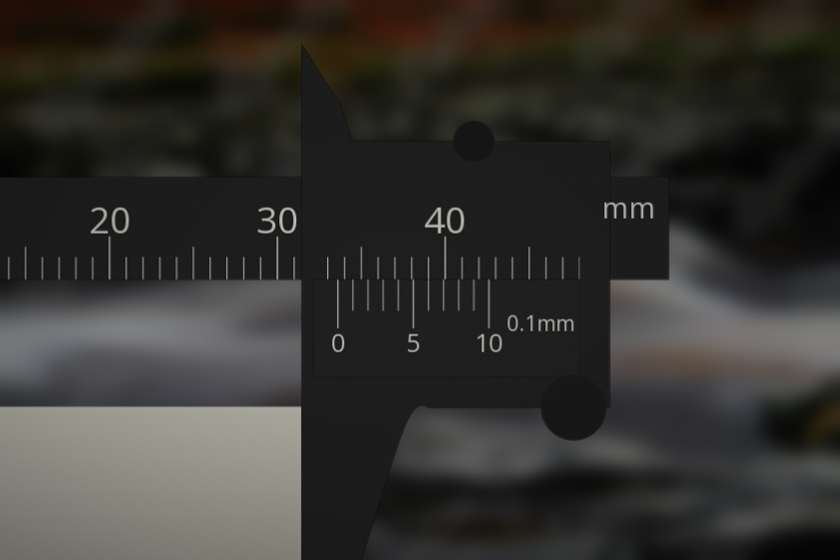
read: 33.6 mm
